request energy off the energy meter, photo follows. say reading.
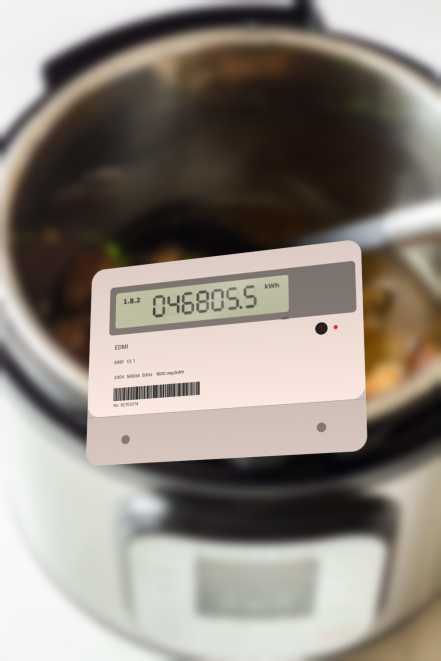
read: 46805.5 kWh
